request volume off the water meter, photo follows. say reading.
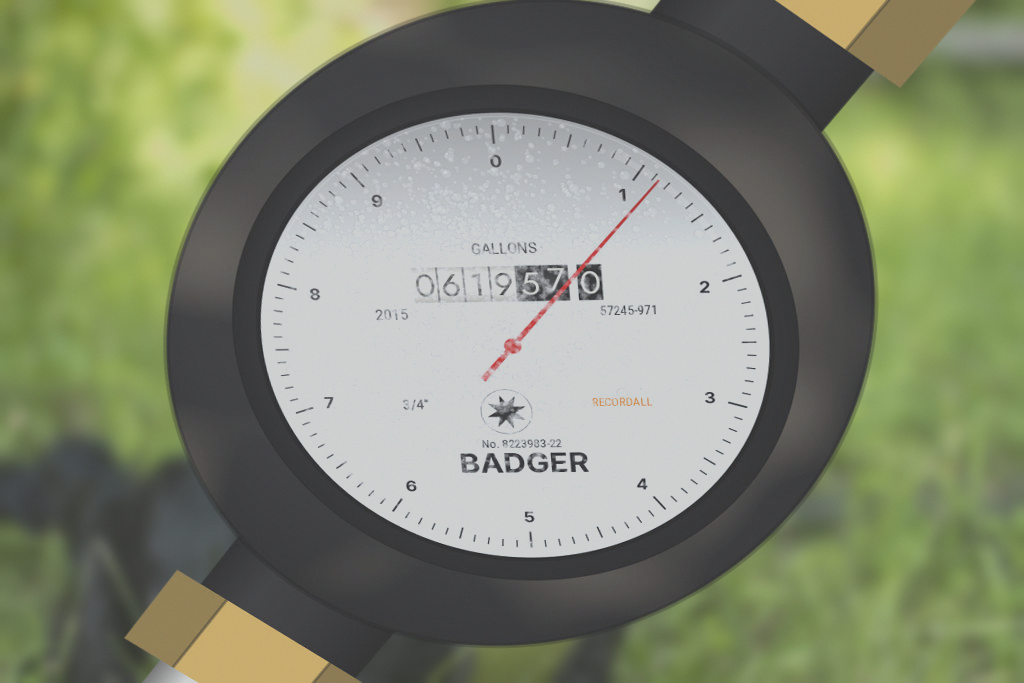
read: 619571.1 gal
